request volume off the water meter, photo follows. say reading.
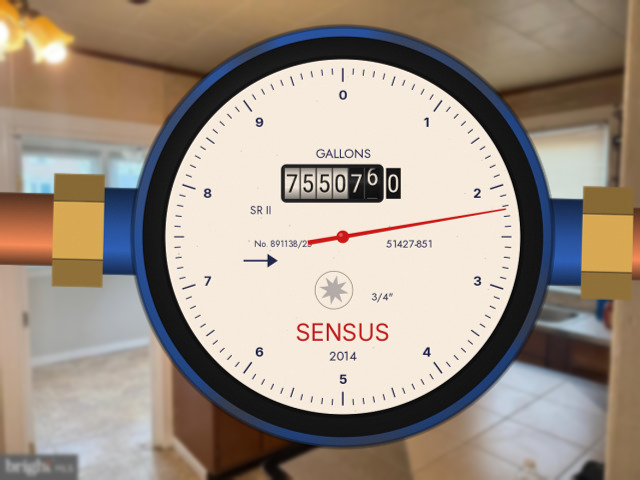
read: 7550762.2 gal
